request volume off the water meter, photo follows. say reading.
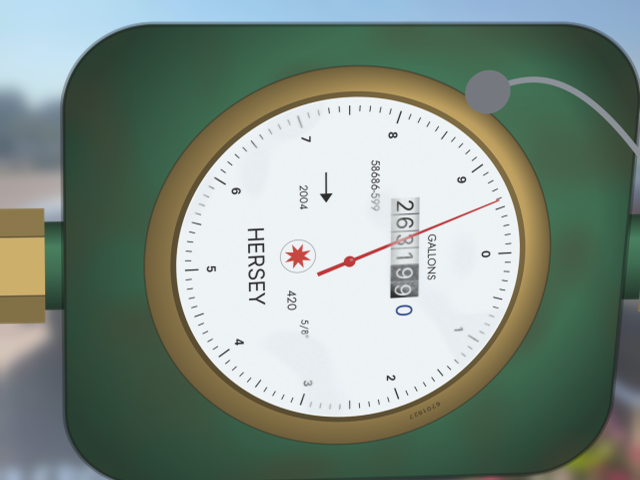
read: 2631989.4 gal
